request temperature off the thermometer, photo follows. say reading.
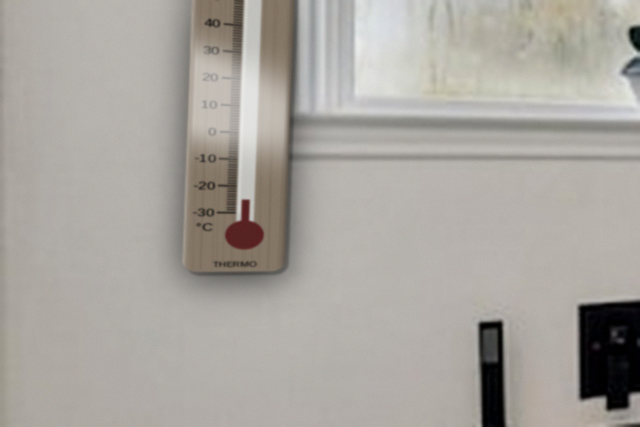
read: -25 °C
